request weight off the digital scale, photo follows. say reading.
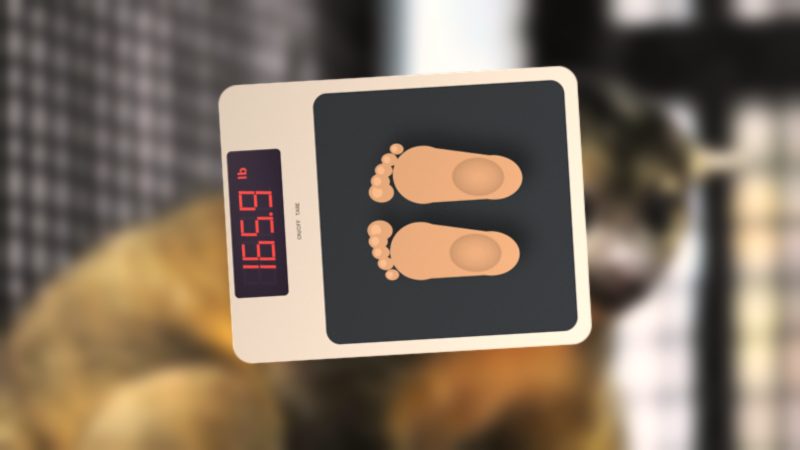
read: 165.9 lb
